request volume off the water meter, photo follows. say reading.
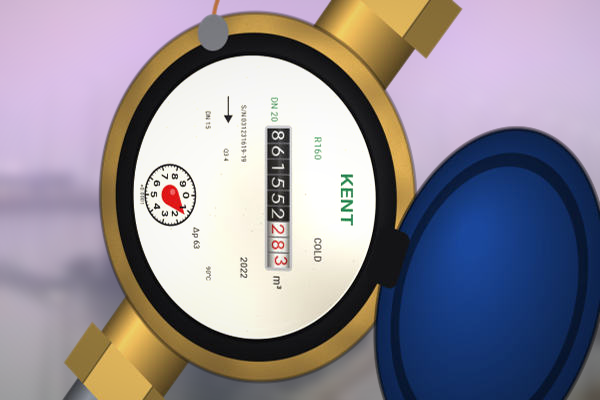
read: 861552.2831 m³
